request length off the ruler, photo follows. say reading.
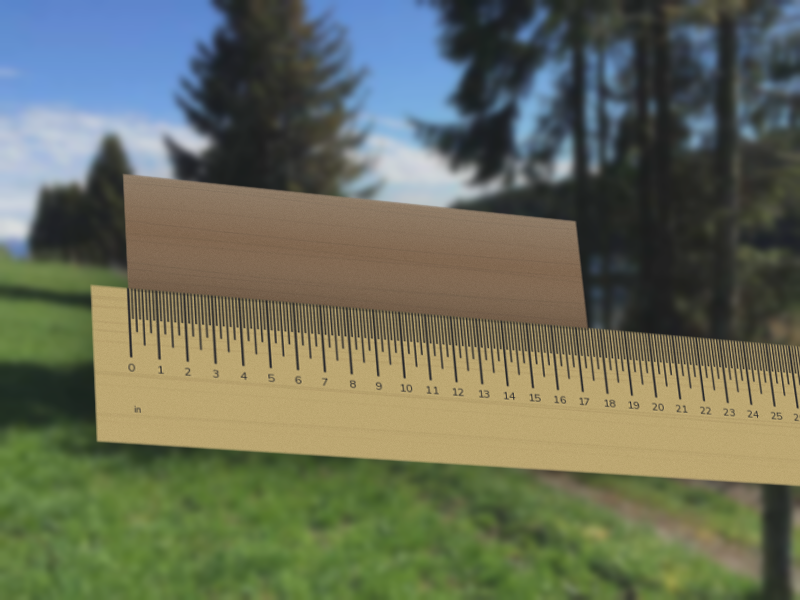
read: 17.5 in
